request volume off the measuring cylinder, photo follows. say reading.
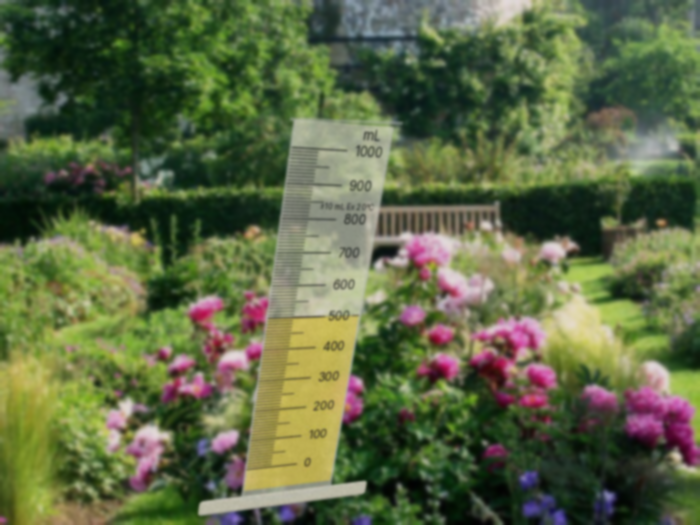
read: 500 mL
